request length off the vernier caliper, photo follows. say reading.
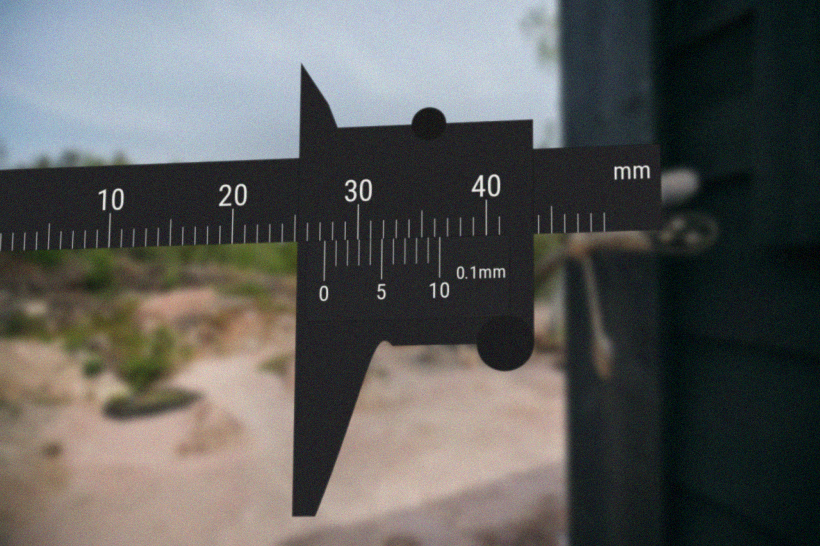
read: 27.4 mm
